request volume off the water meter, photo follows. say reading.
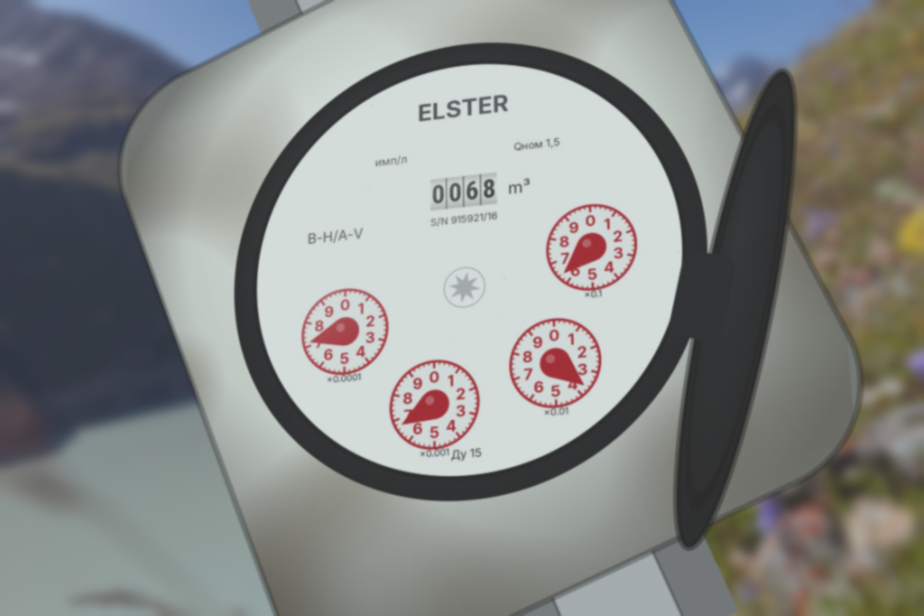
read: 68.6367 m³
